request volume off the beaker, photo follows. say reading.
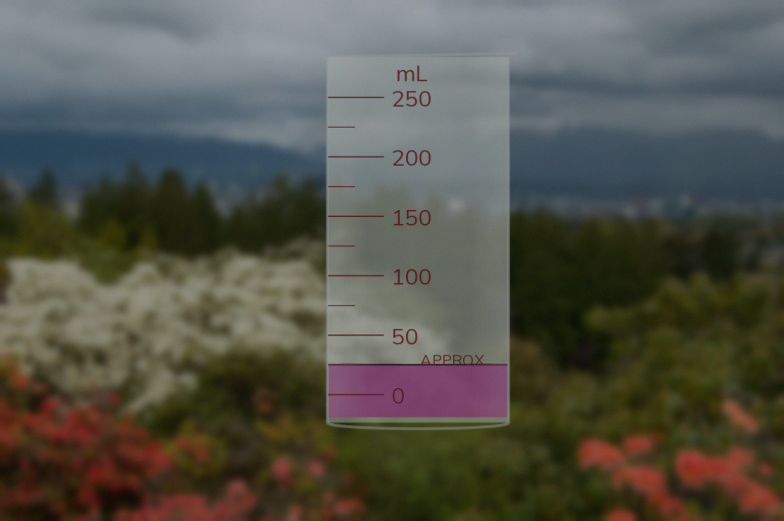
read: 25 mL
